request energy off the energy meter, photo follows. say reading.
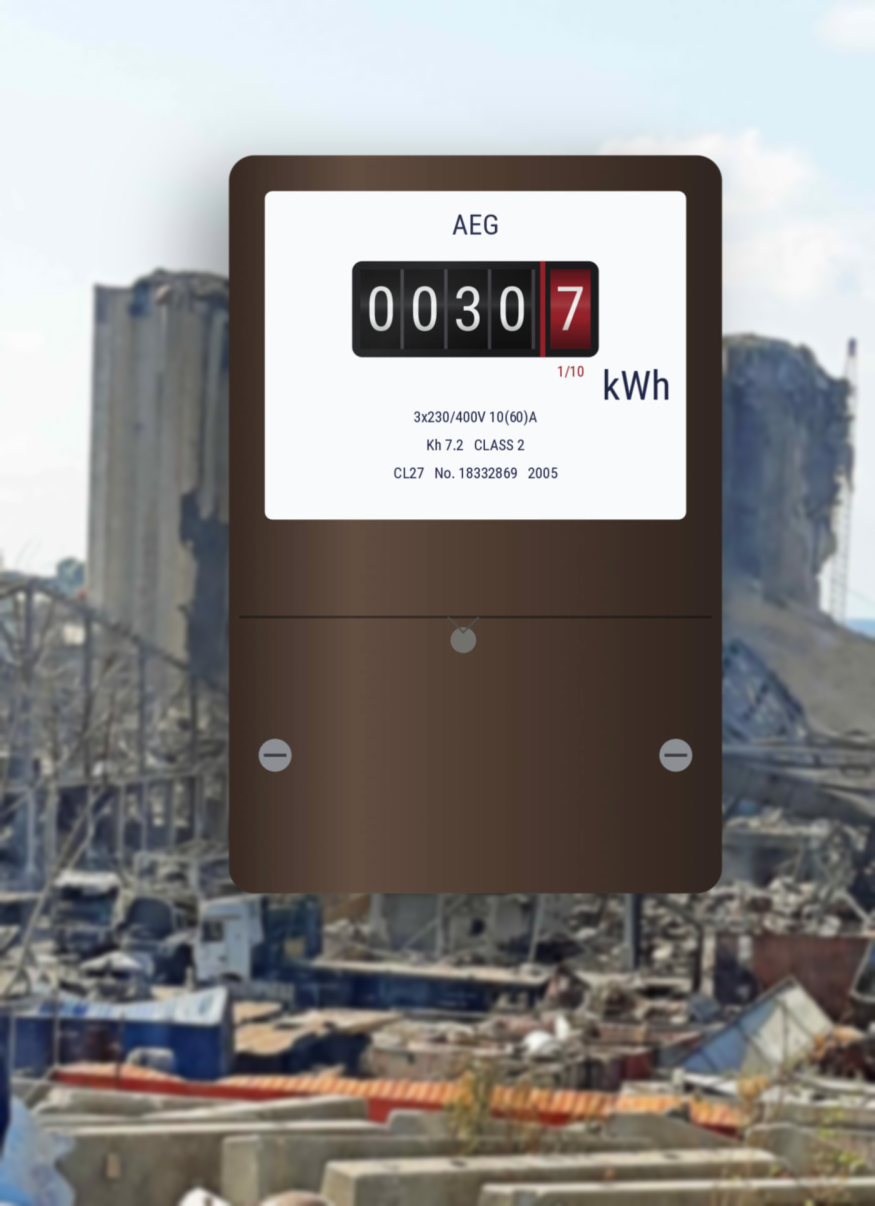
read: 30.7 kWh
